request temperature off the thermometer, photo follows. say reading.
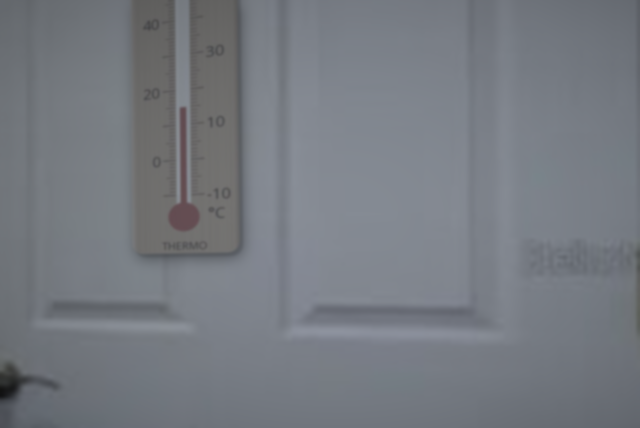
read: 15 °C
